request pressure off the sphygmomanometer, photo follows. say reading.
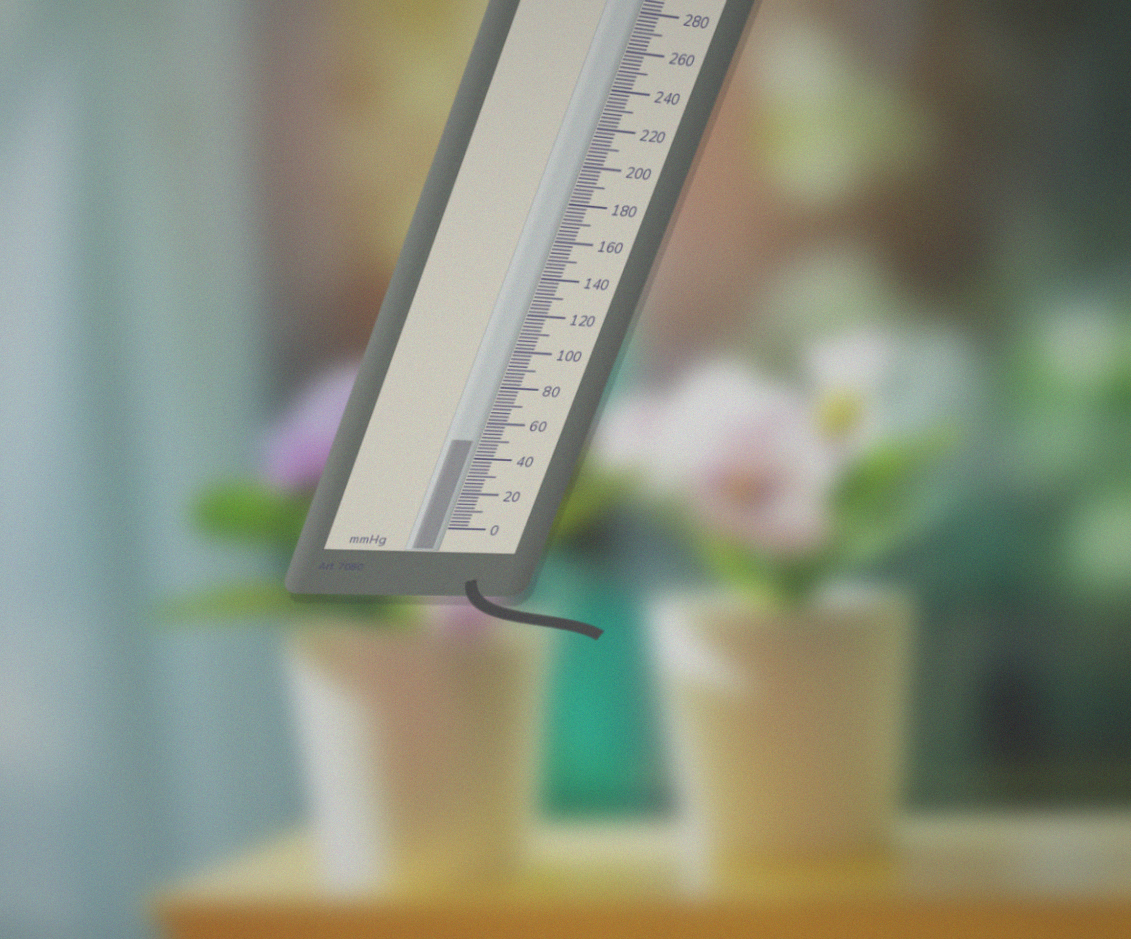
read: 50 mmHg
